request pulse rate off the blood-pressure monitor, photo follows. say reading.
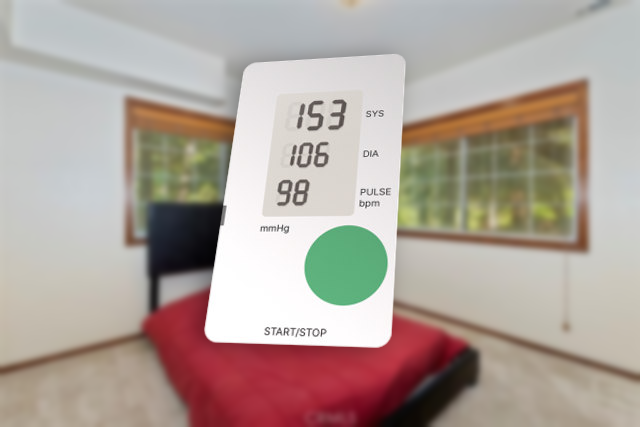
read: 98 bpm
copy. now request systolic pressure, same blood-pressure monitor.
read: 153 mmHg
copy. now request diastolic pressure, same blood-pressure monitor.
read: 106 mmHg
